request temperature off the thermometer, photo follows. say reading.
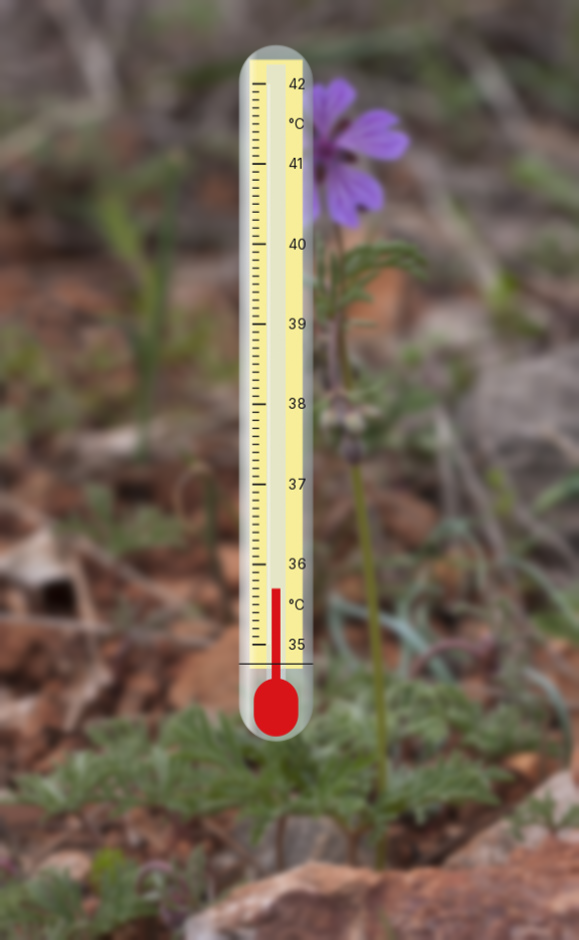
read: 35.7 °C
